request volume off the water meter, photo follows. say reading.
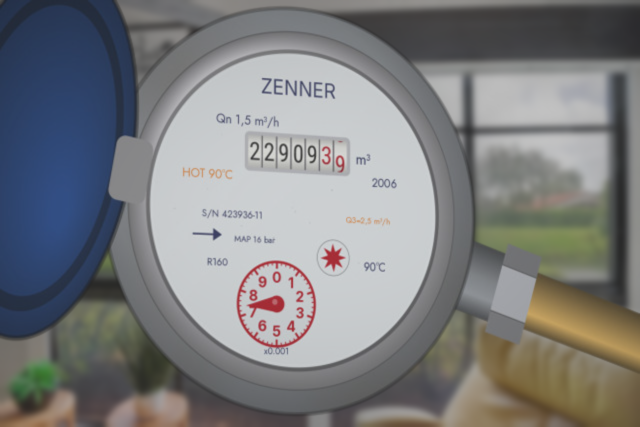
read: 22909.387 m³
